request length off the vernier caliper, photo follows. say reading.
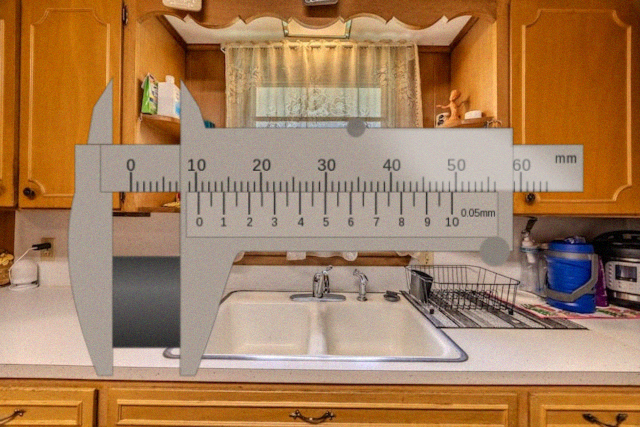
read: 10.4 mm
